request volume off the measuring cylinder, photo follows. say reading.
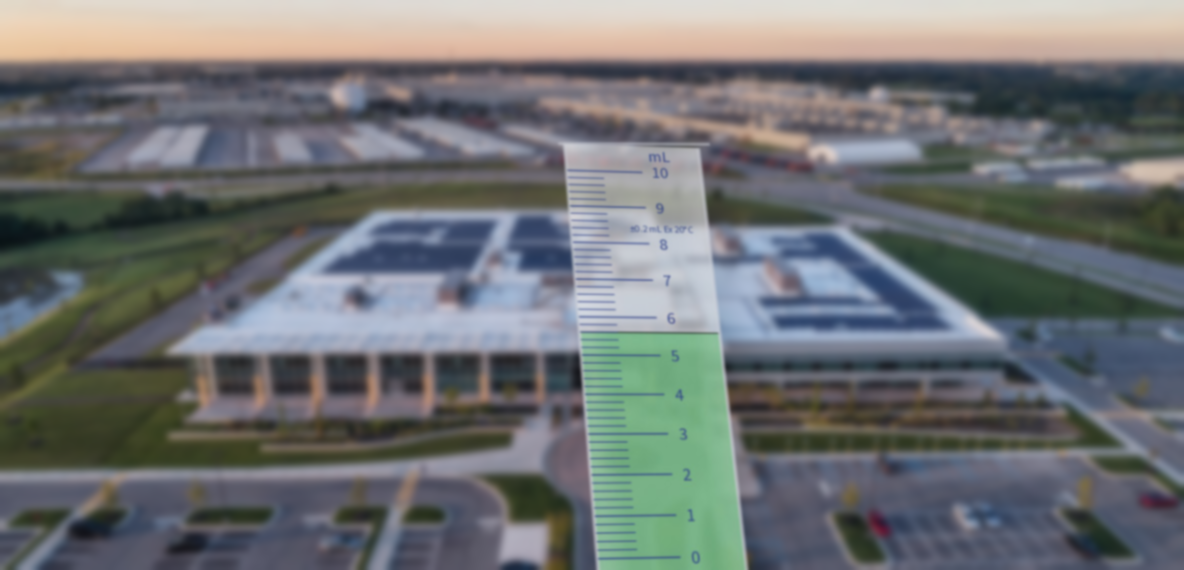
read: 5.6 mL
